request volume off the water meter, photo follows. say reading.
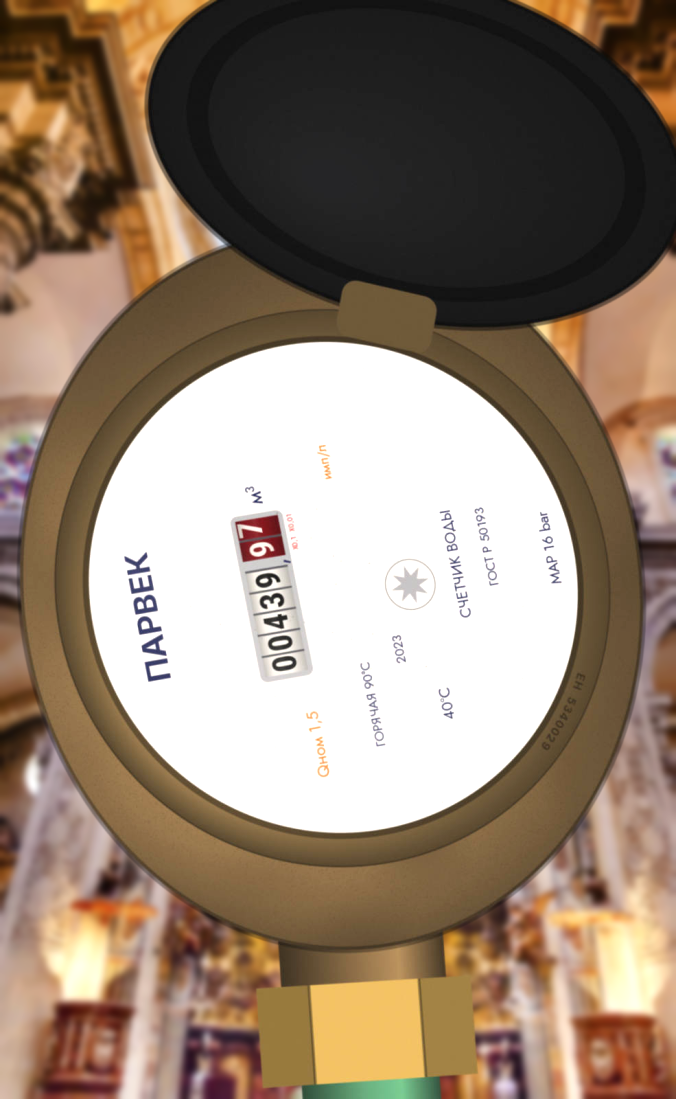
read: 439.97 m³
